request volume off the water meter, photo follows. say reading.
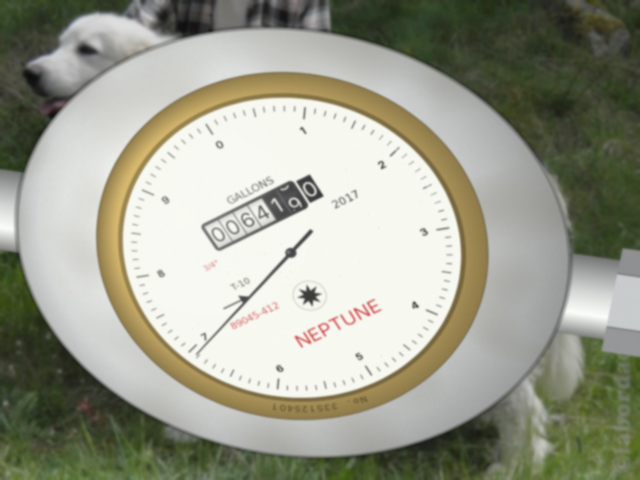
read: 64186.9 gal
